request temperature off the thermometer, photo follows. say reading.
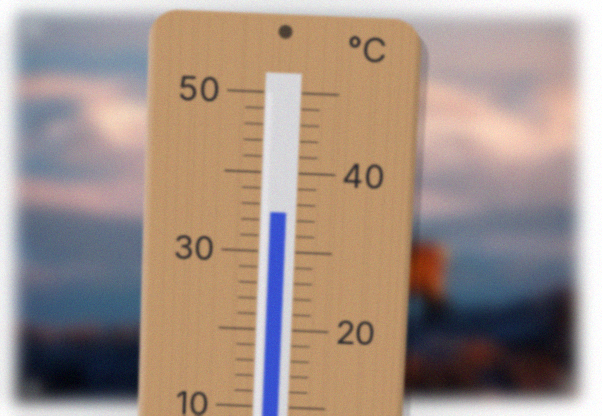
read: 35 °C
